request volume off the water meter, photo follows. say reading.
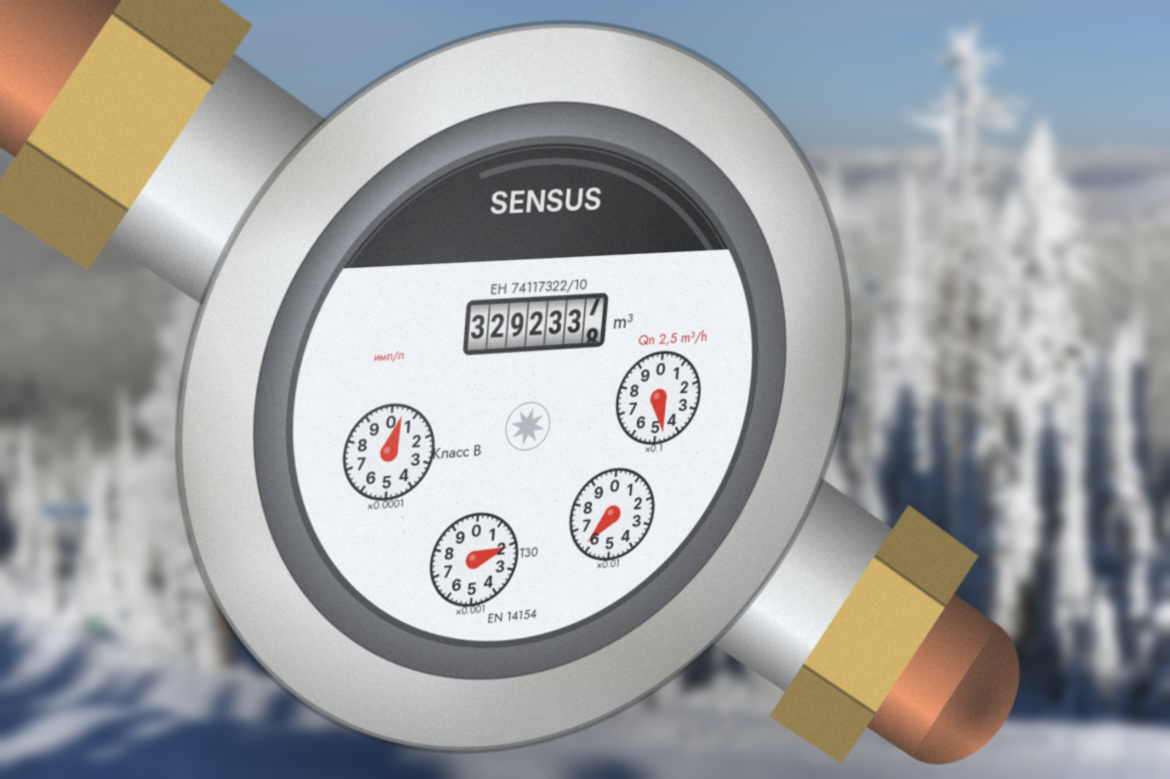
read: 3292337.4620 m³
